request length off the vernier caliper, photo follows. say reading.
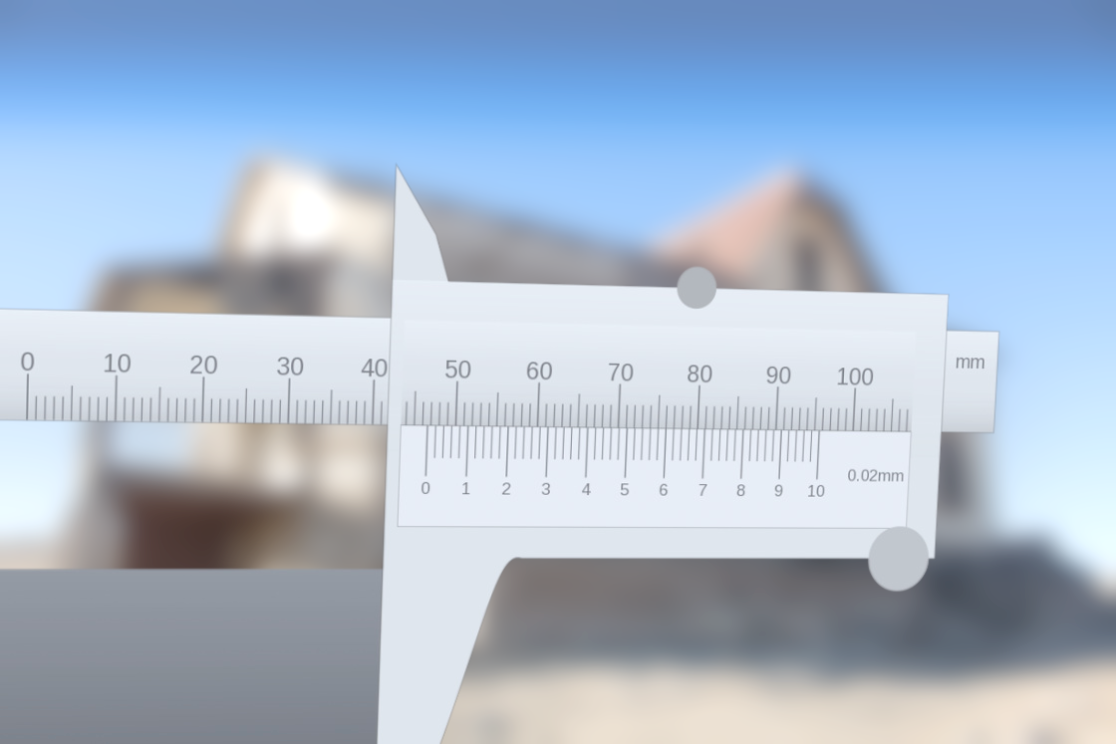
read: 46.6 mm
